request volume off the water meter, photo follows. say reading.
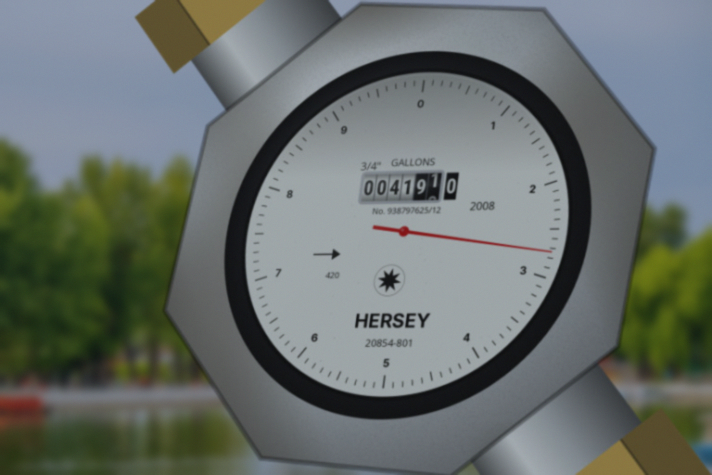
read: 41912.7 gal
